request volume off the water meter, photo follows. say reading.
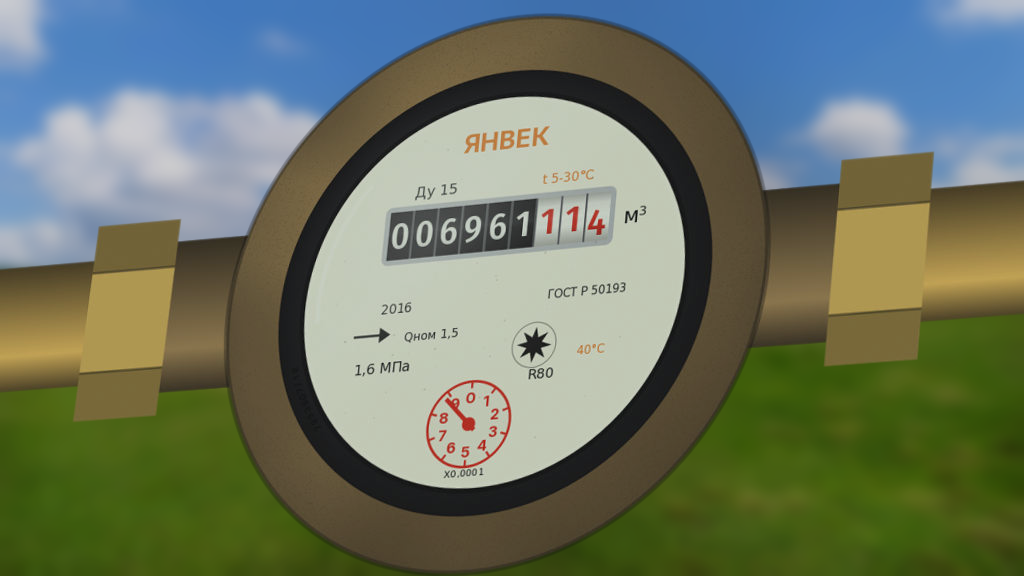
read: 6961.1138 m³
